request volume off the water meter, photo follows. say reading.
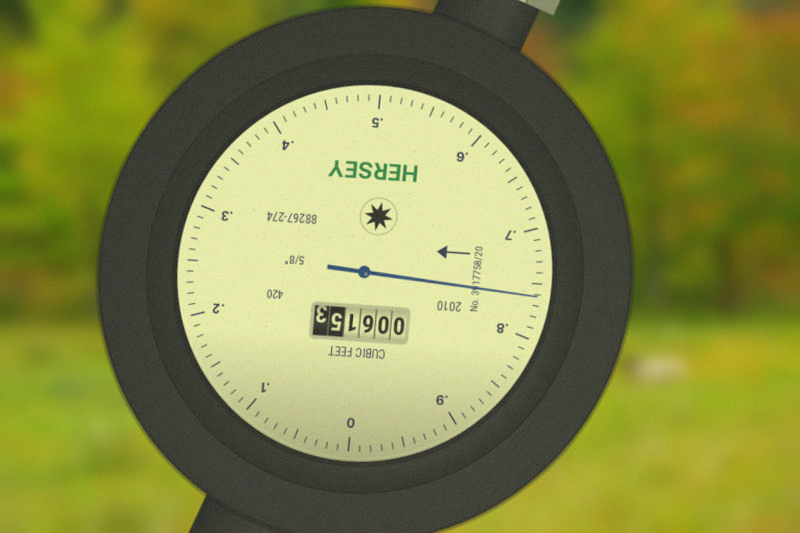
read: 6152.76 ft³
